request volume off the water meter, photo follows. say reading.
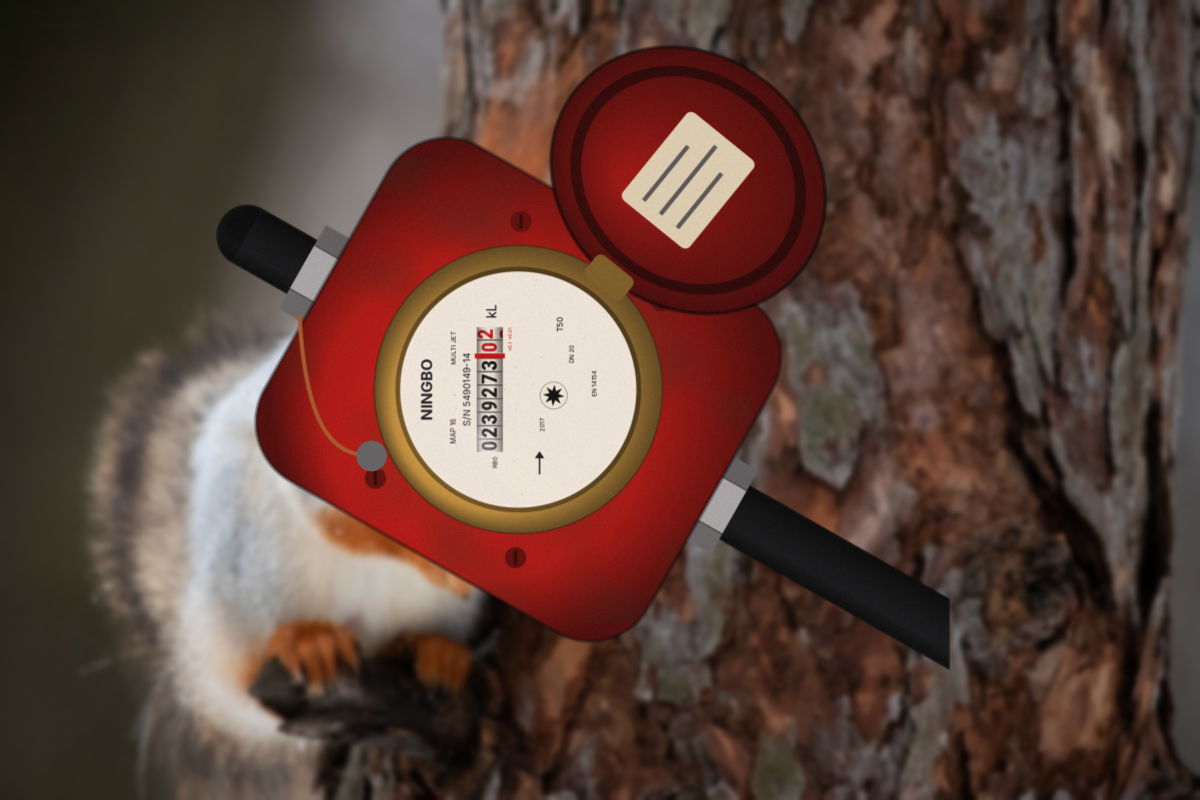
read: 239273.02 kL
